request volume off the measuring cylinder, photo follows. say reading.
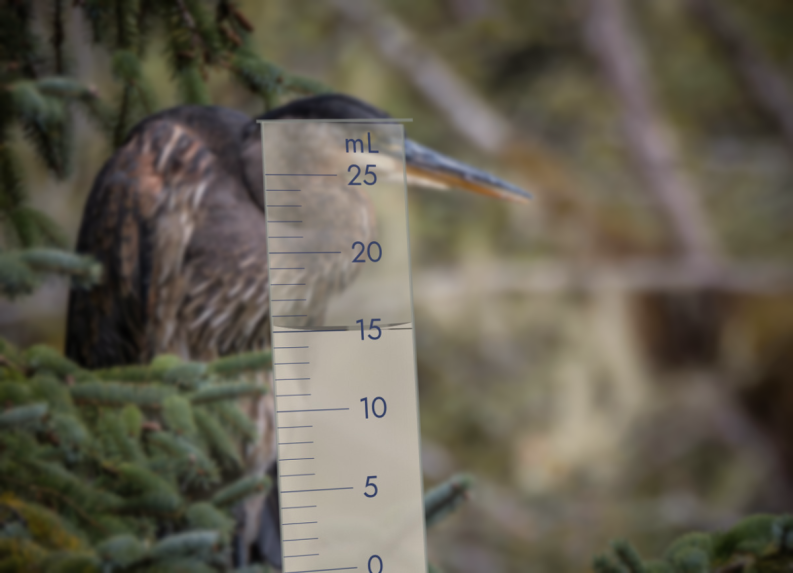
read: 15 mL
